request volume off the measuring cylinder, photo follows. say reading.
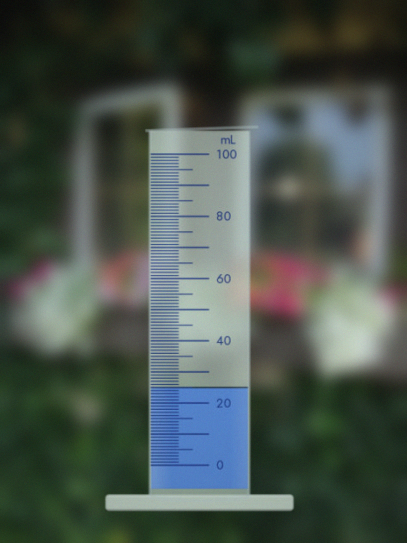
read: 25 mL
